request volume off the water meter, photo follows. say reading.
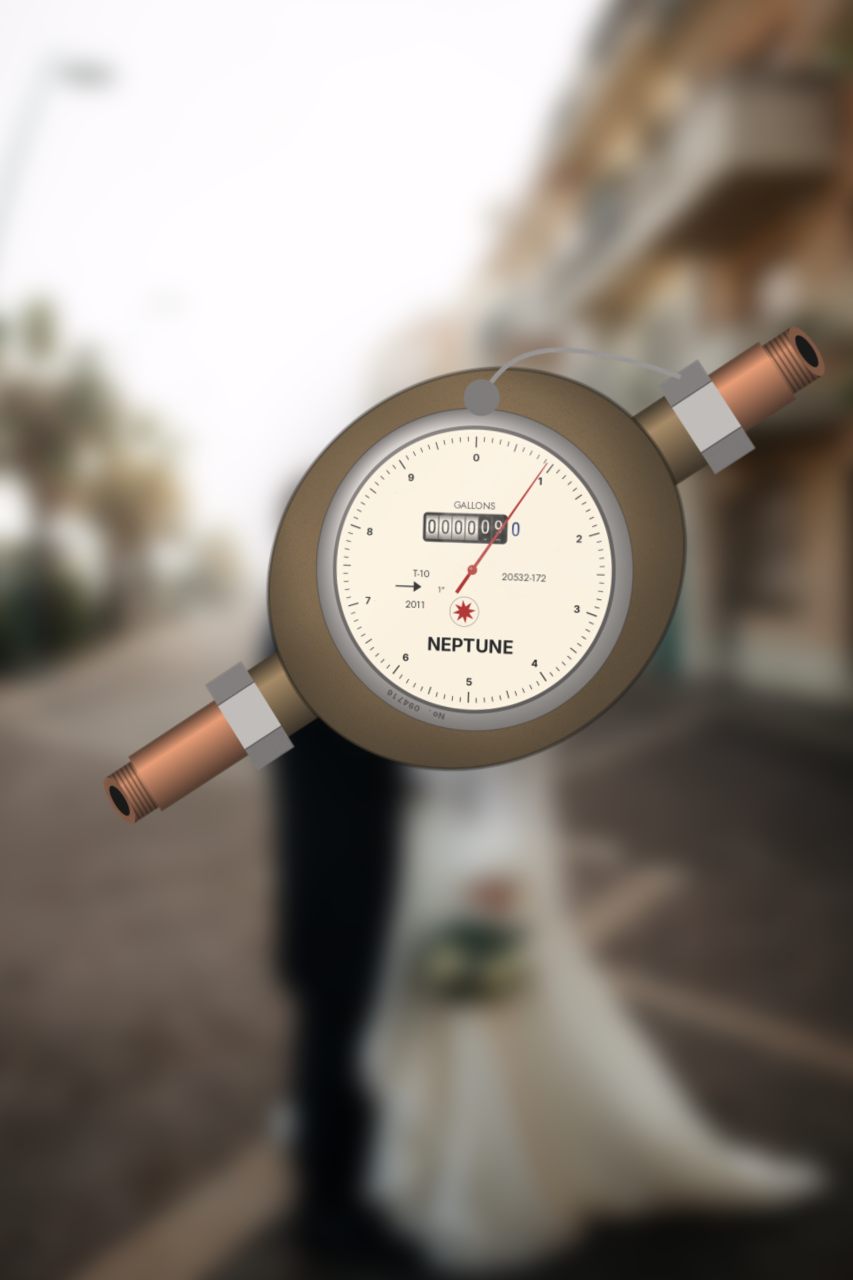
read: 90.9 gal
